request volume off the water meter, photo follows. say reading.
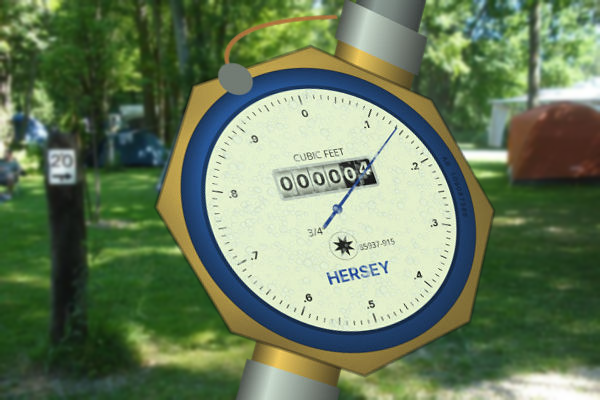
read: 4.14 ft³
